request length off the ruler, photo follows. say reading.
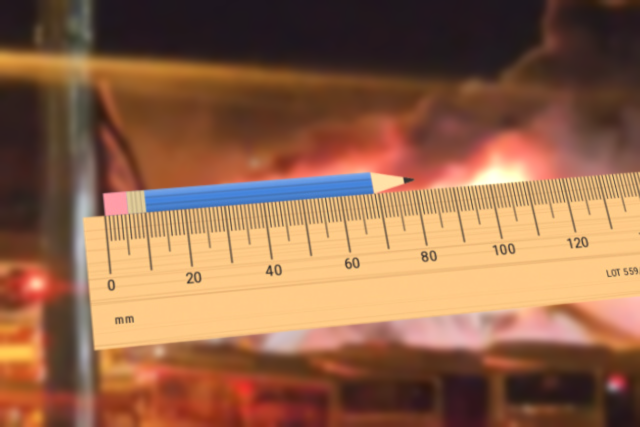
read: 80 mm
